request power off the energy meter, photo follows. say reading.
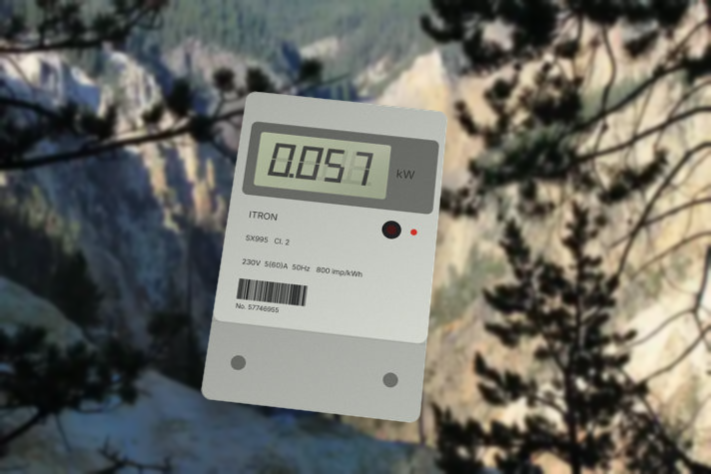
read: 0.057 kW
